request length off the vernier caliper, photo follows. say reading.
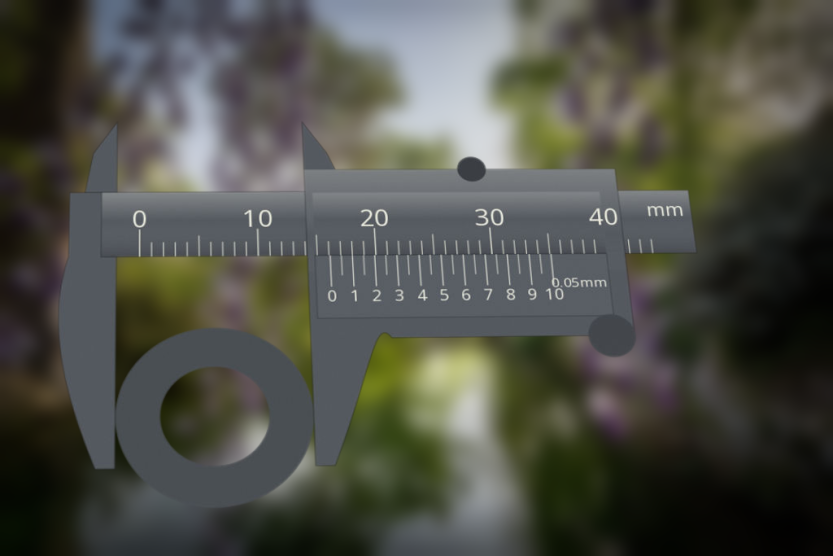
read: 16.1 mm
